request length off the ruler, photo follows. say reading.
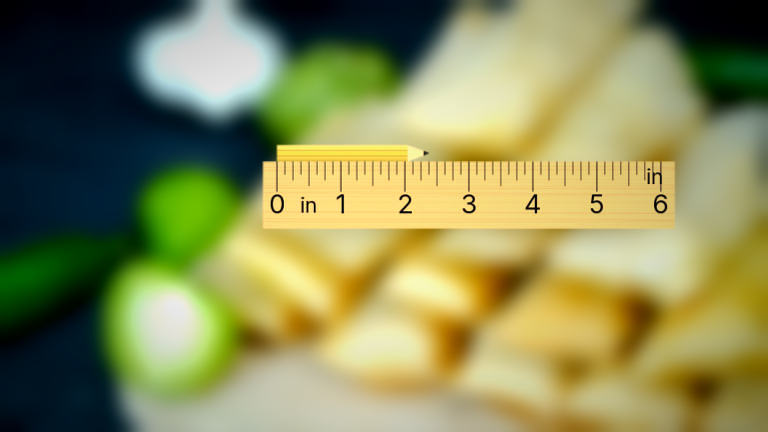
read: 2.375 in
